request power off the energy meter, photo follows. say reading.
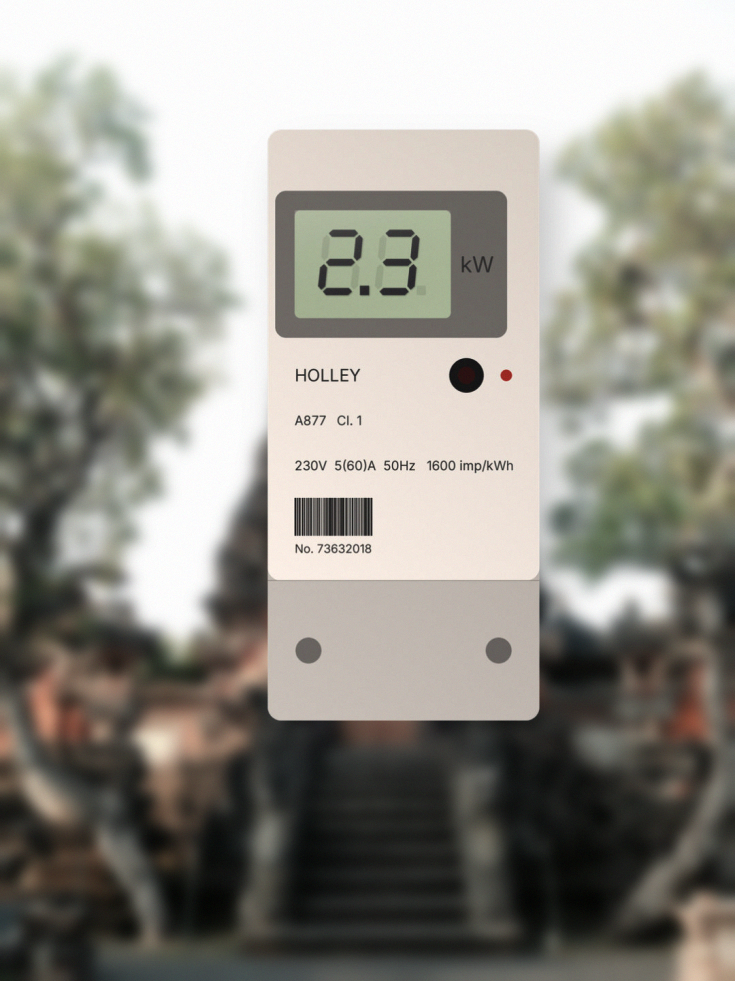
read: 2.3 kW
